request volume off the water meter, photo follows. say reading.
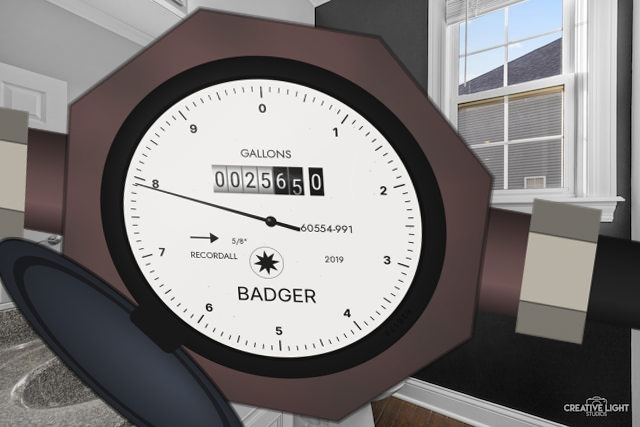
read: 25647.9 gal
